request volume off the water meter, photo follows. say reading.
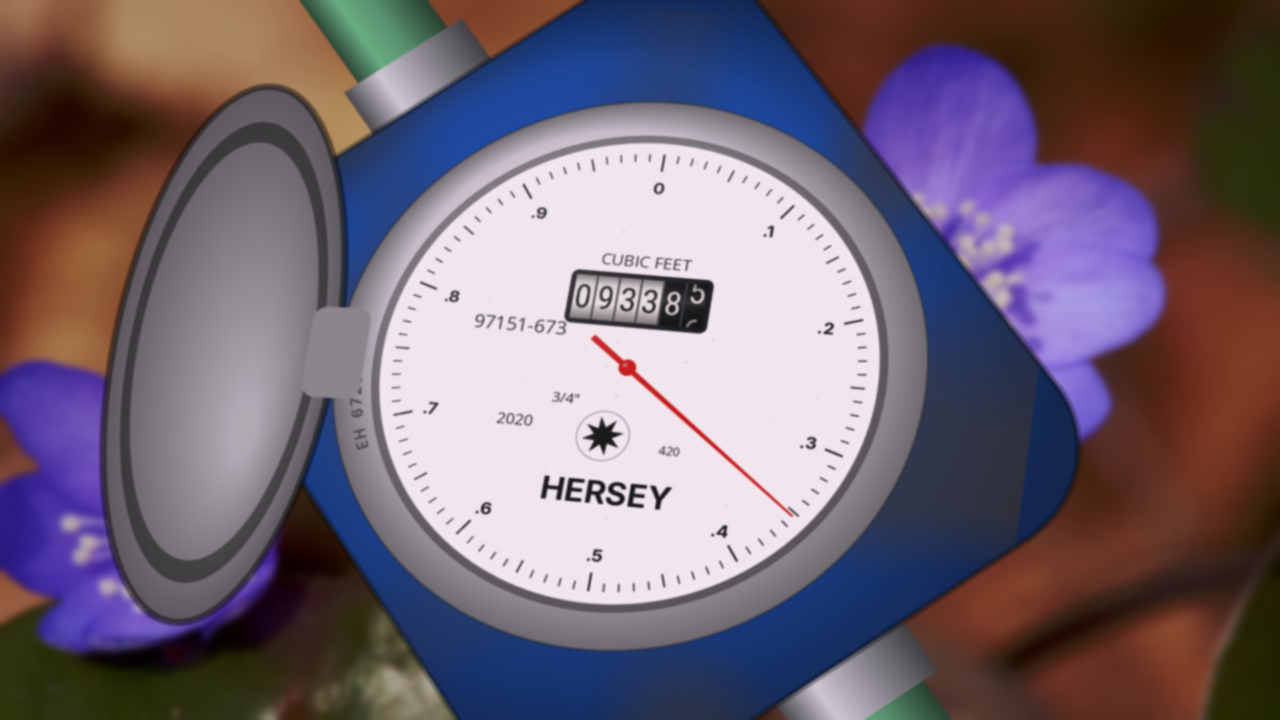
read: 93385.35 ft³
